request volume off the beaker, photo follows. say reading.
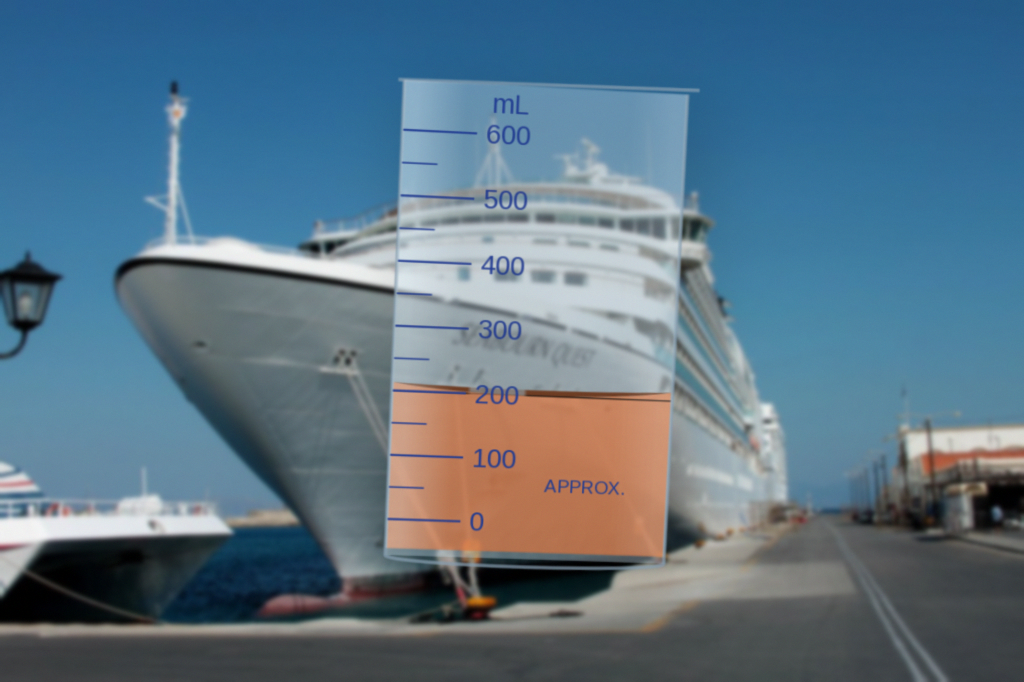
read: 200 mL
